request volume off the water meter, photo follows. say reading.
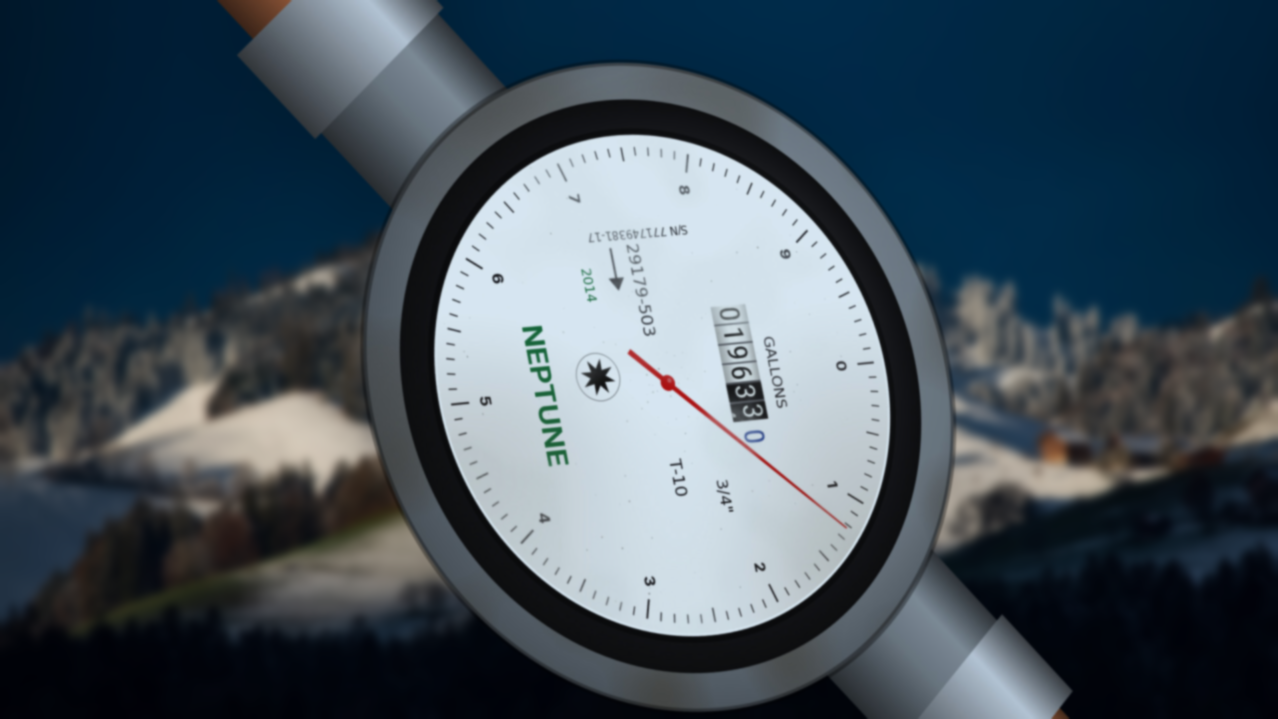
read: 196331.2 gal
